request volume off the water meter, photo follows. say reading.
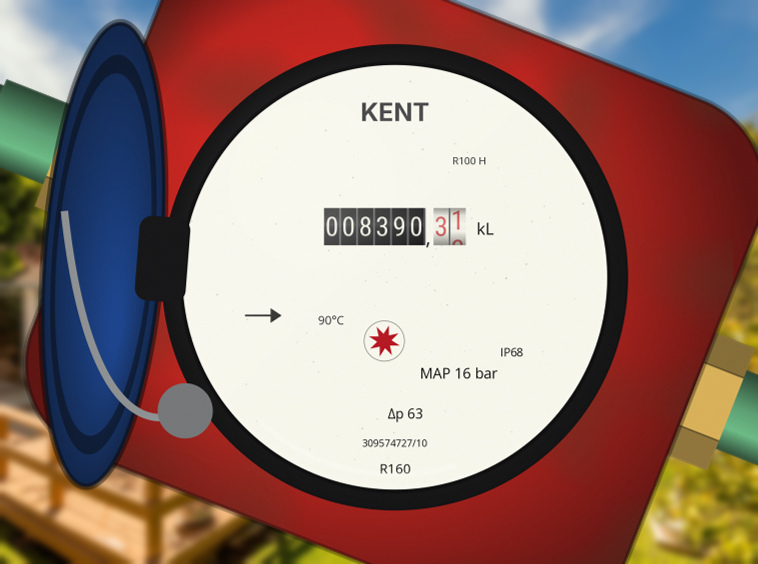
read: 8390.31 kL
